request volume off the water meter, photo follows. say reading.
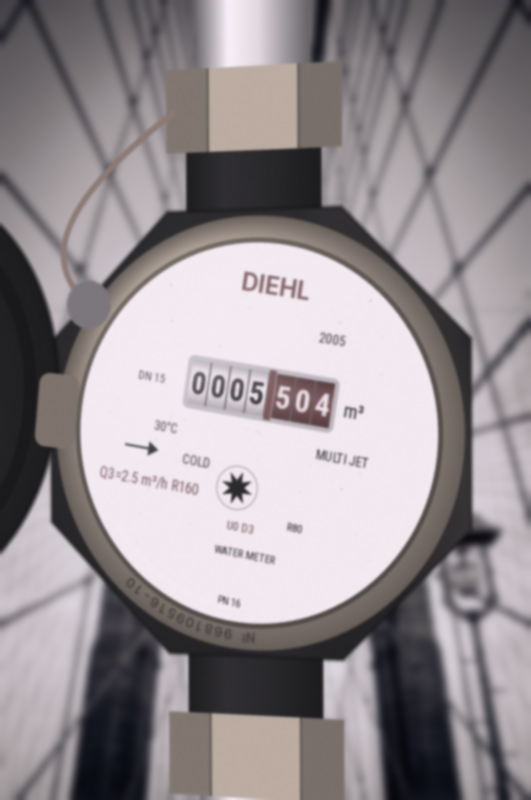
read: 5.504 m³
